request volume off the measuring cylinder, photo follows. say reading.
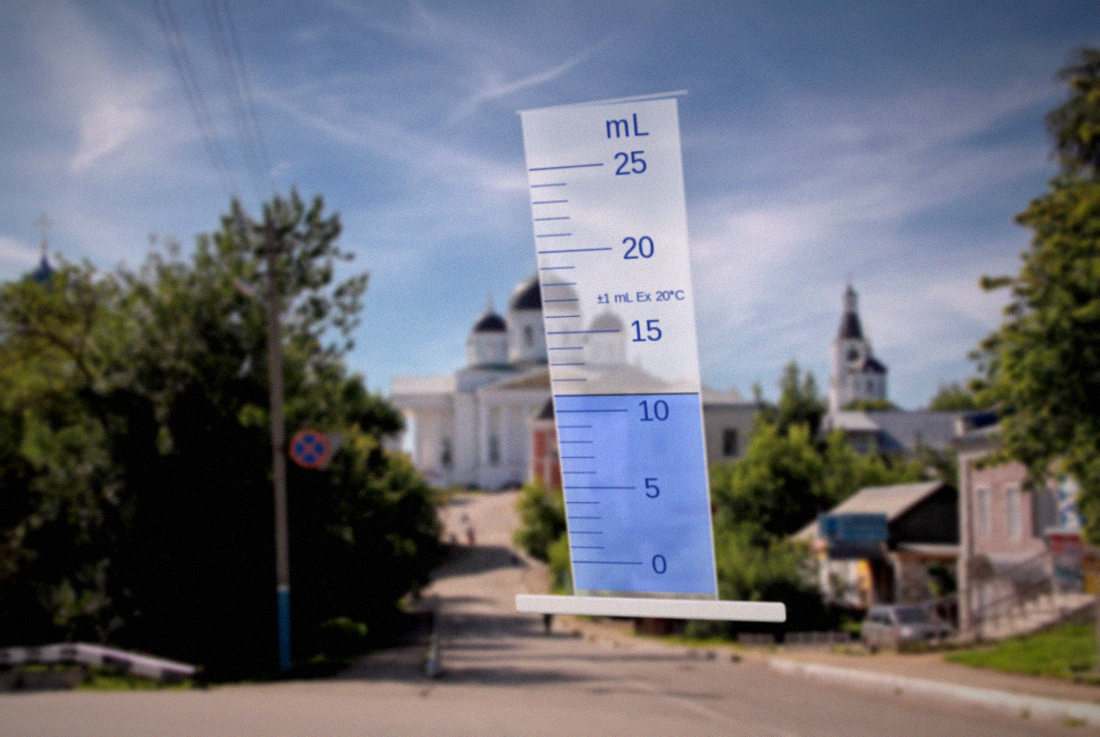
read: 11 mL
